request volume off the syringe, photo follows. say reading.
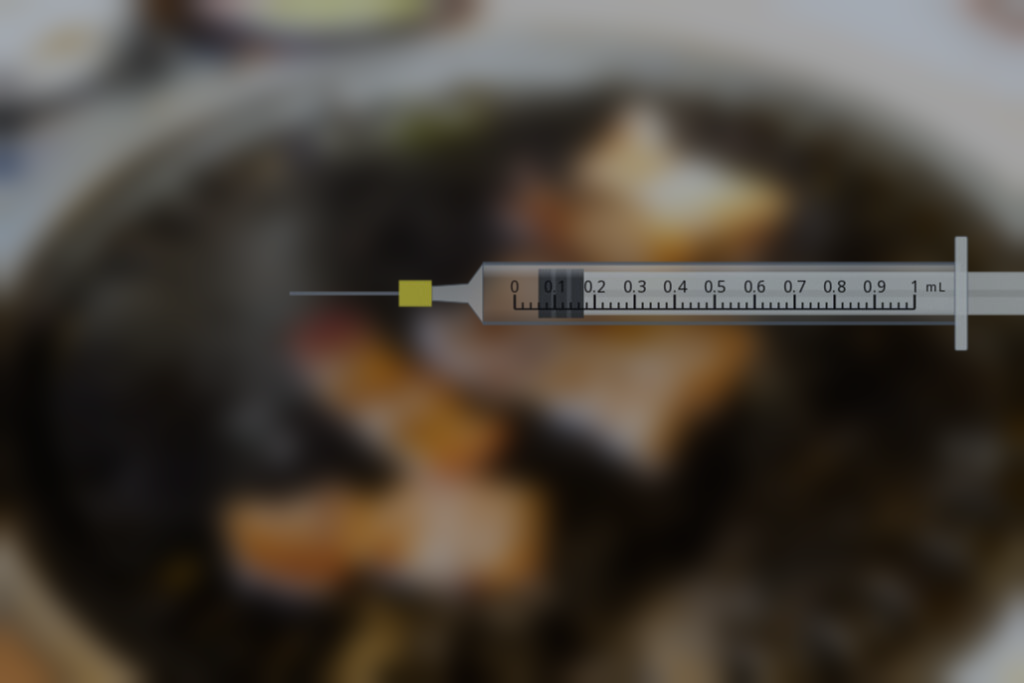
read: 0.06 mL
